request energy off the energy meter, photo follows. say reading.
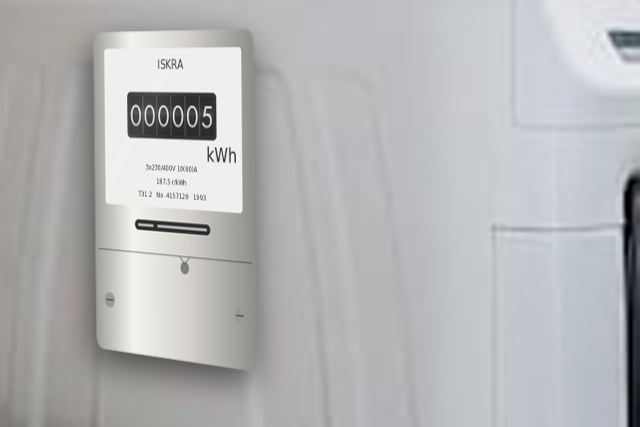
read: 5 kWh
